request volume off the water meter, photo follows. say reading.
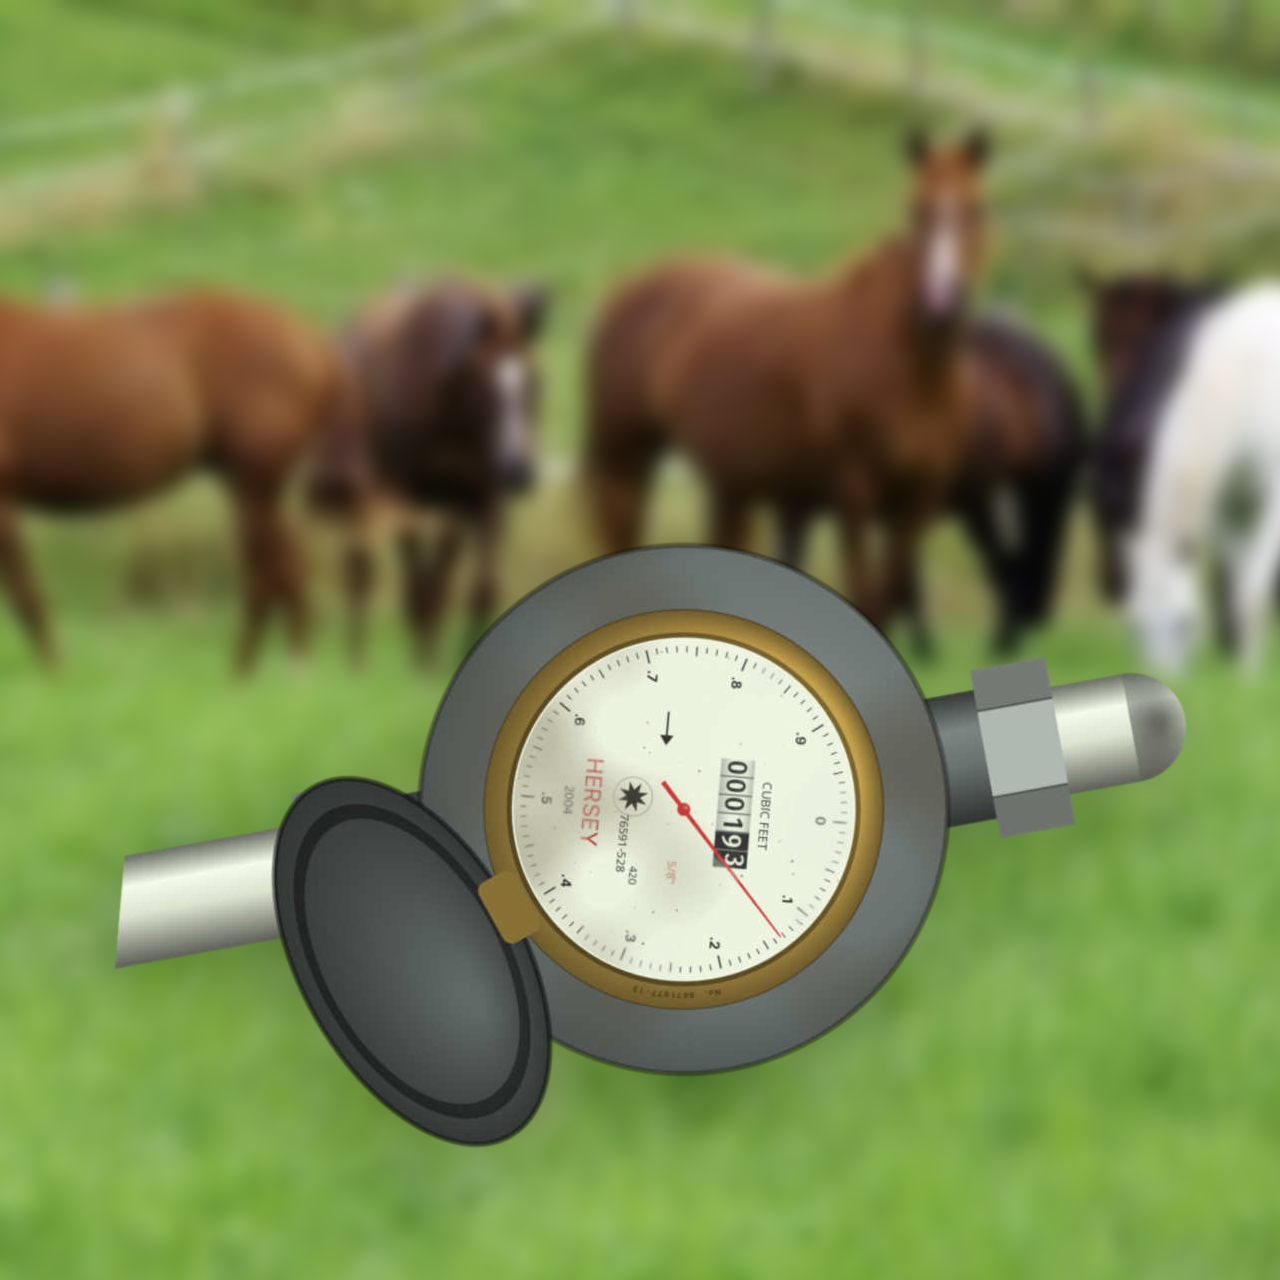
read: 193.13 ft³
